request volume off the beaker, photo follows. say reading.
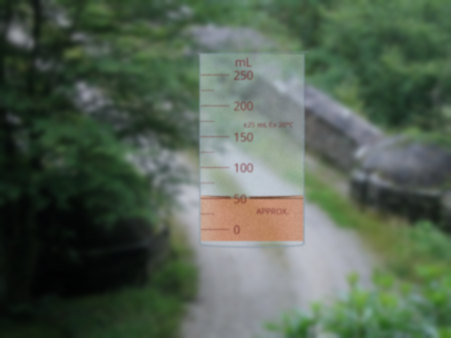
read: 50 mL
